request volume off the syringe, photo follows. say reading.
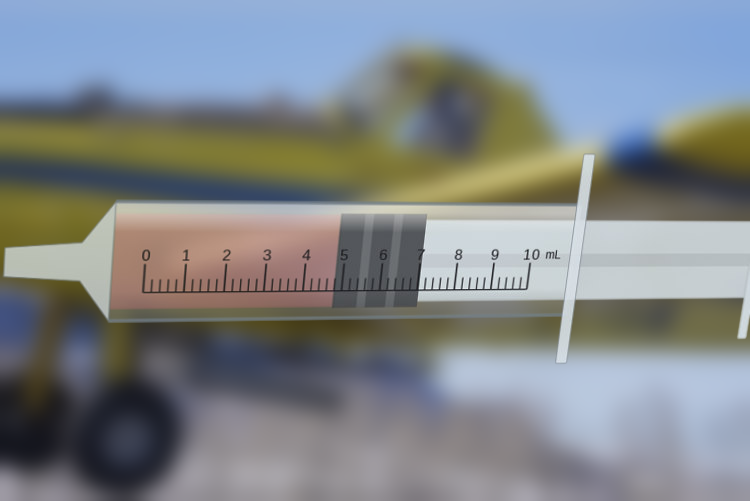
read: 4.8 mL
